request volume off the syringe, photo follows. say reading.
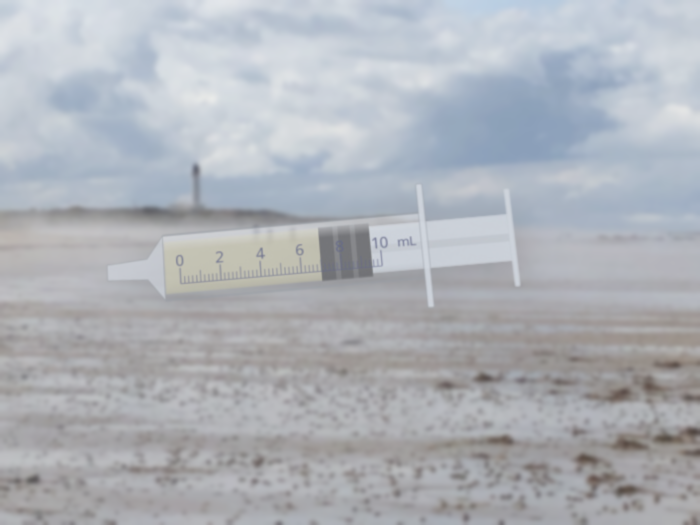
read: 7 mL
